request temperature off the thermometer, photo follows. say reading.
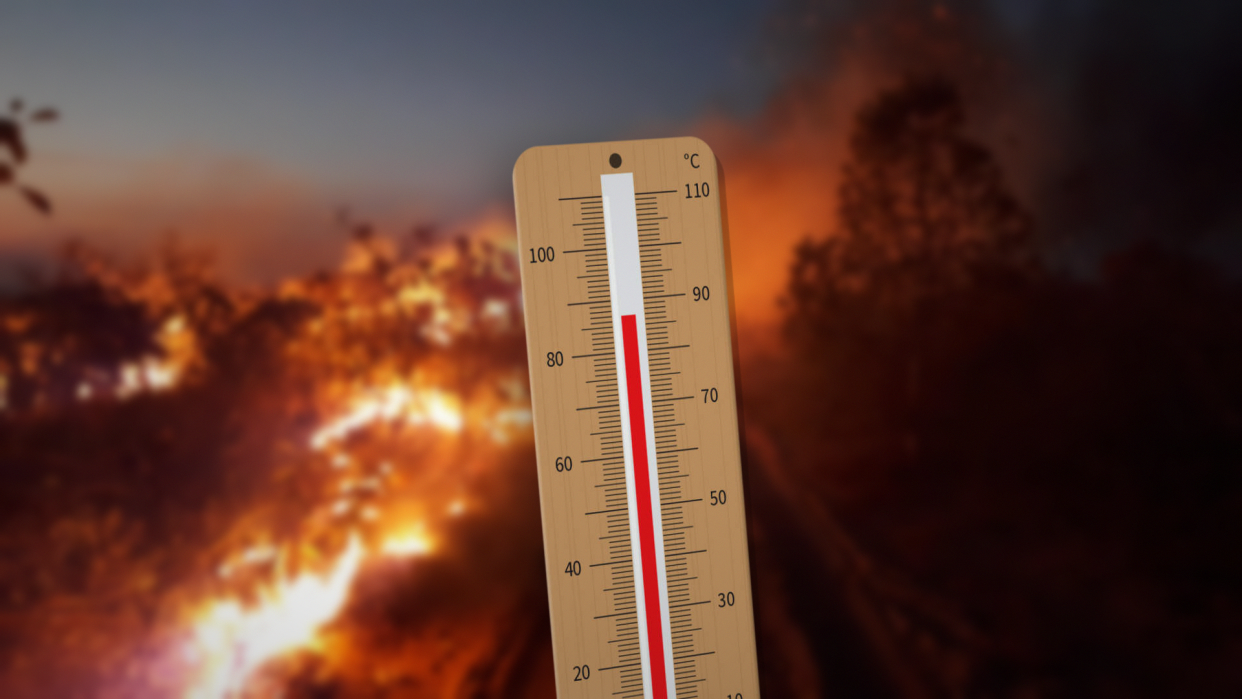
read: 87 °C
